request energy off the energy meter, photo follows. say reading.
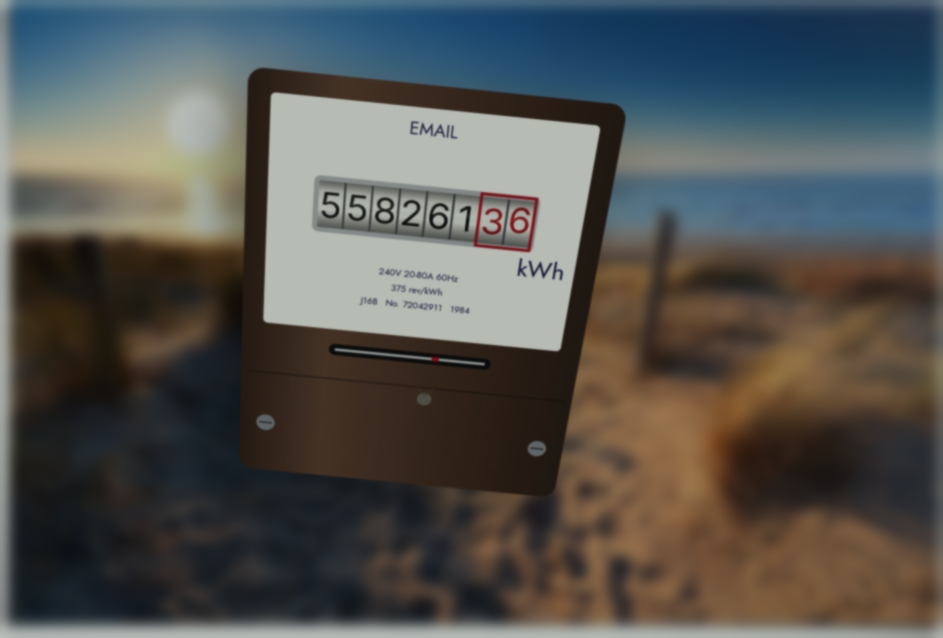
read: 558261.36 kWh
